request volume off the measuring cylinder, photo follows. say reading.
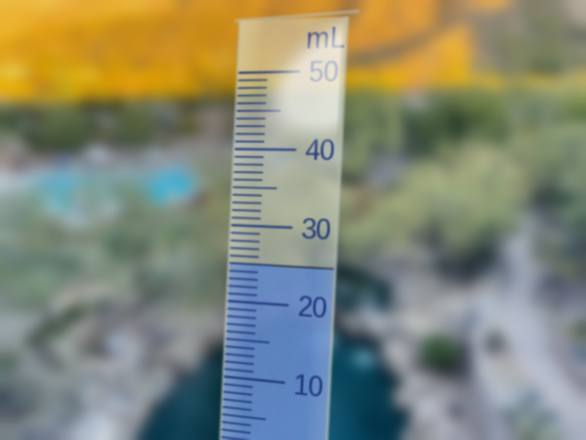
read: 25 mL
